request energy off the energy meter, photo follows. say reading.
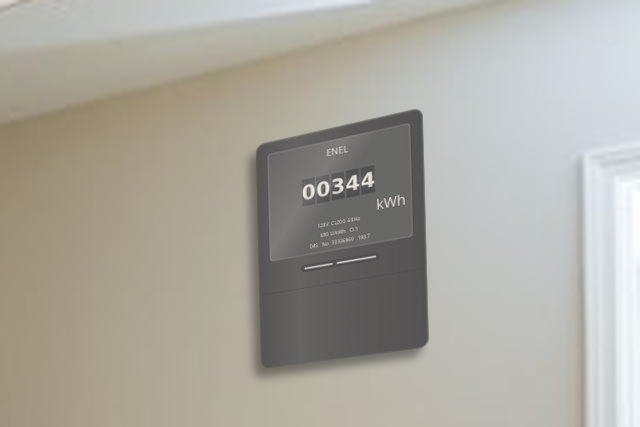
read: 344 kWh
